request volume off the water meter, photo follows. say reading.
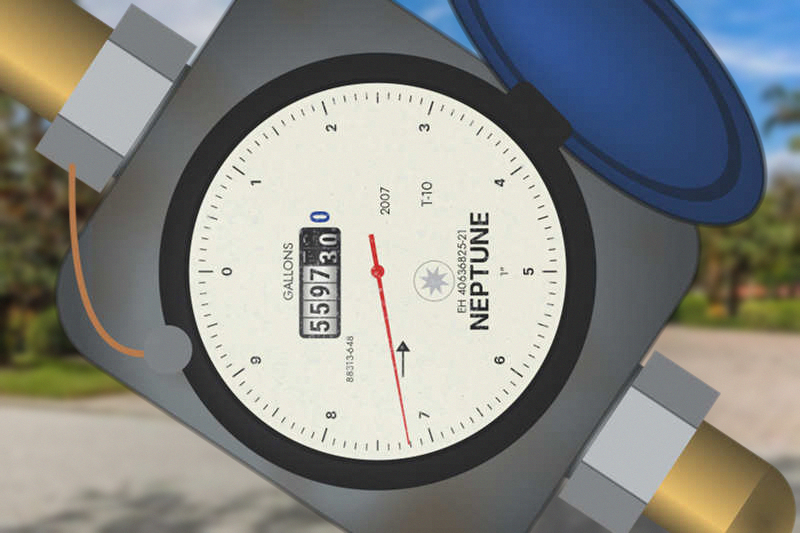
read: 5597297.2 gal
